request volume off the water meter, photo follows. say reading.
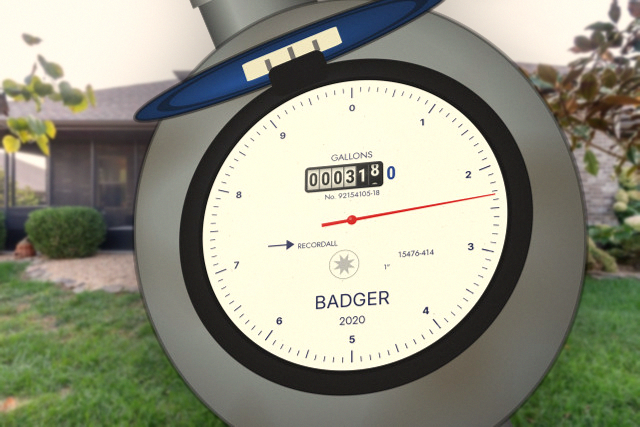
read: 3182.3 gal
